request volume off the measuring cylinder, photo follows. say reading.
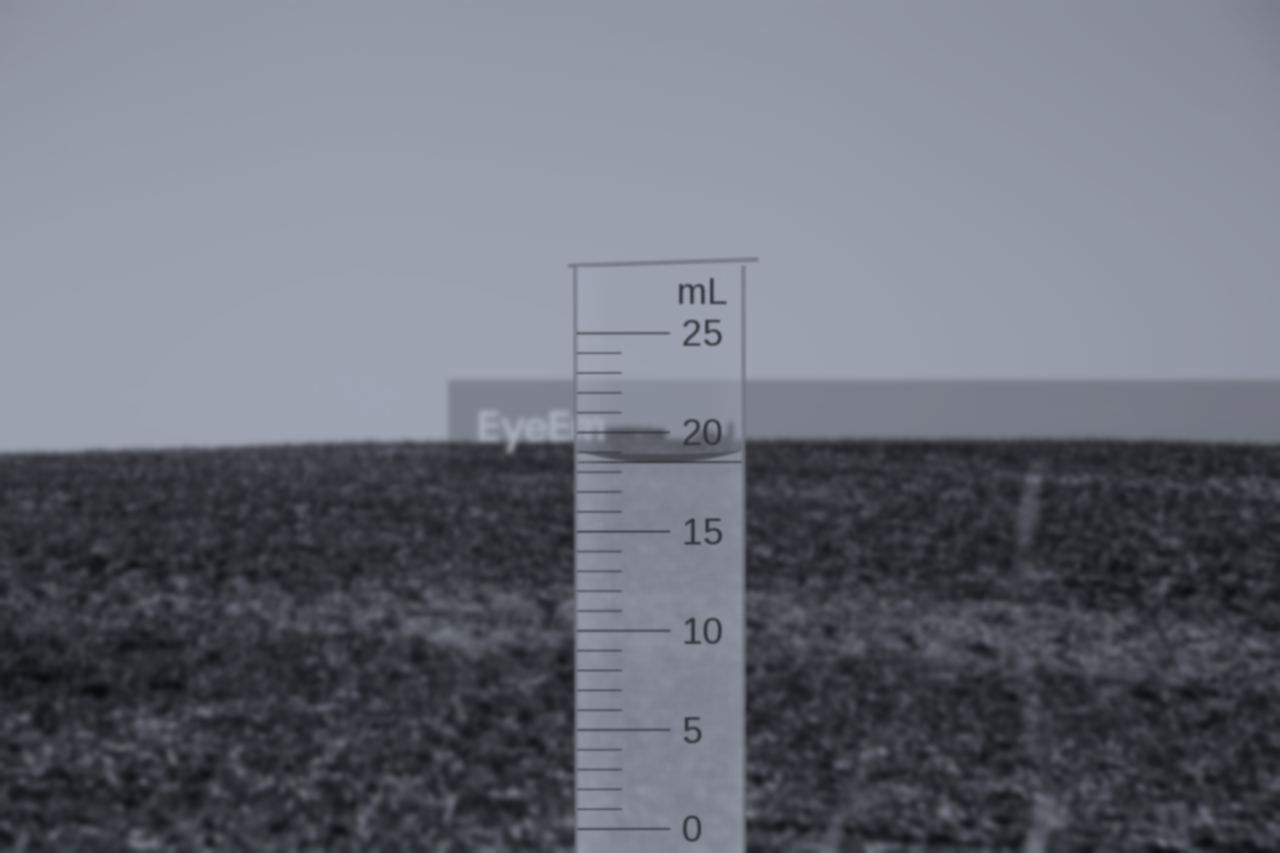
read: 18.5 mL
